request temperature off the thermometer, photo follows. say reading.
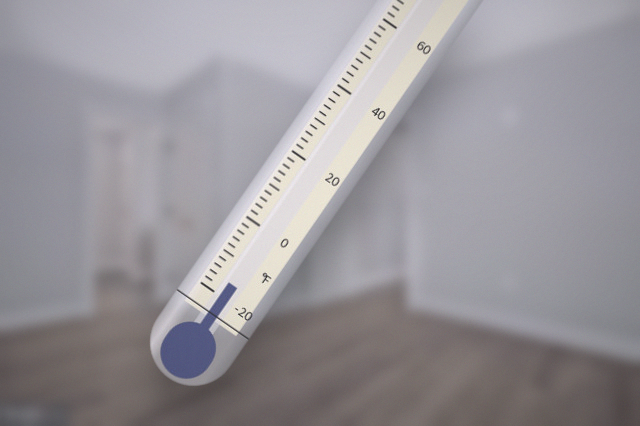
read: -16 °F
